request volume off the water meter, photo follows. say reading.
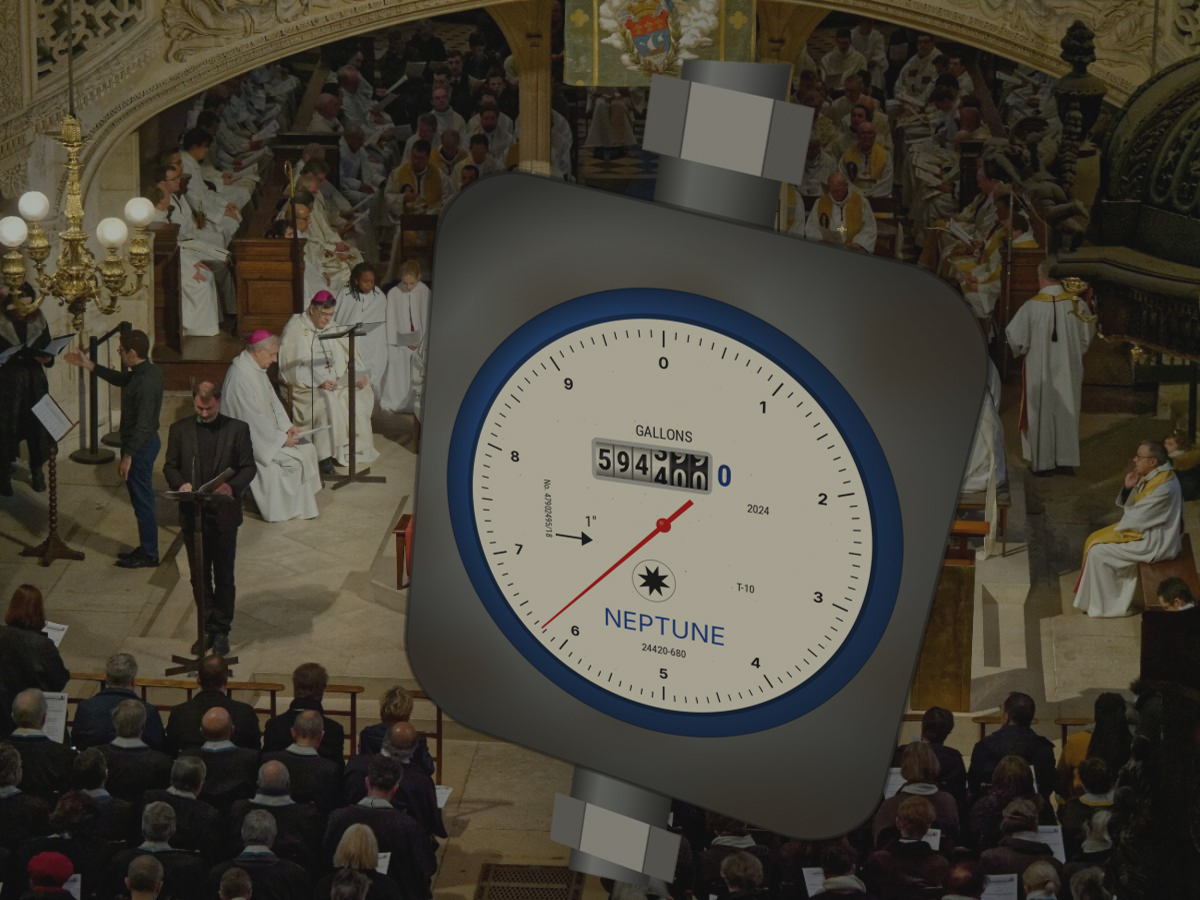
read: 5943996.2 gal
